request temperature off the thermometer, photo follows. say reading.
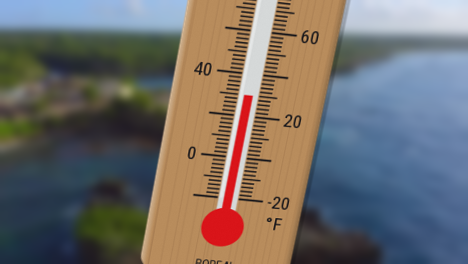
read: 30 °F
